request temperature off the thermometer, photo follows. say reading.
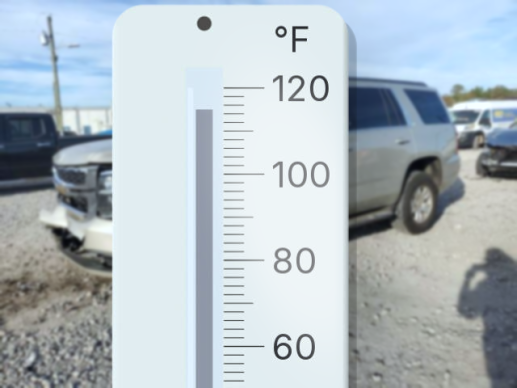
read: 115 °F
